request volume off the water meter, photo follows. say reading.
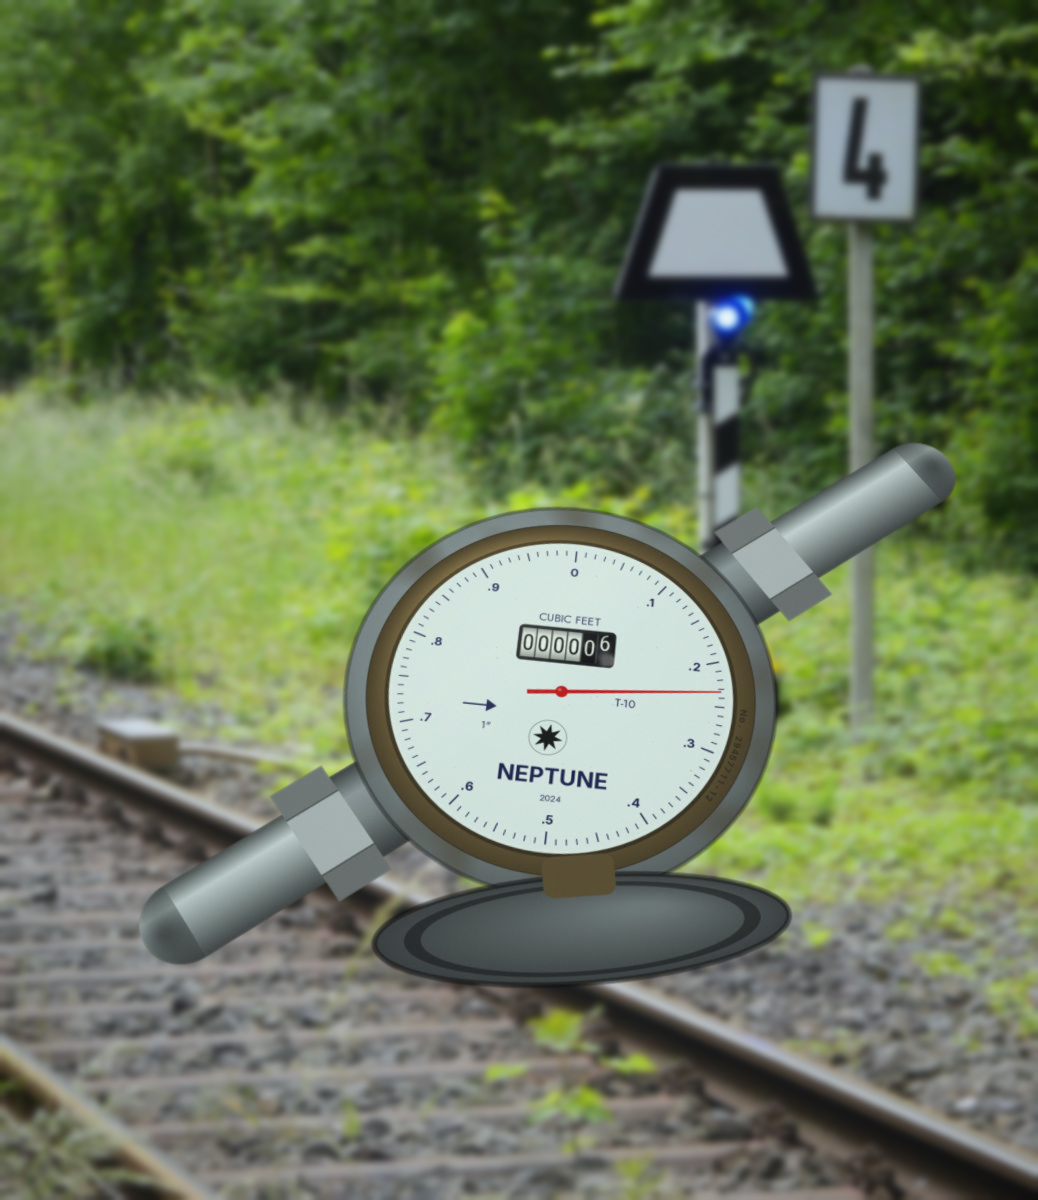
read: 6.23 ft³
